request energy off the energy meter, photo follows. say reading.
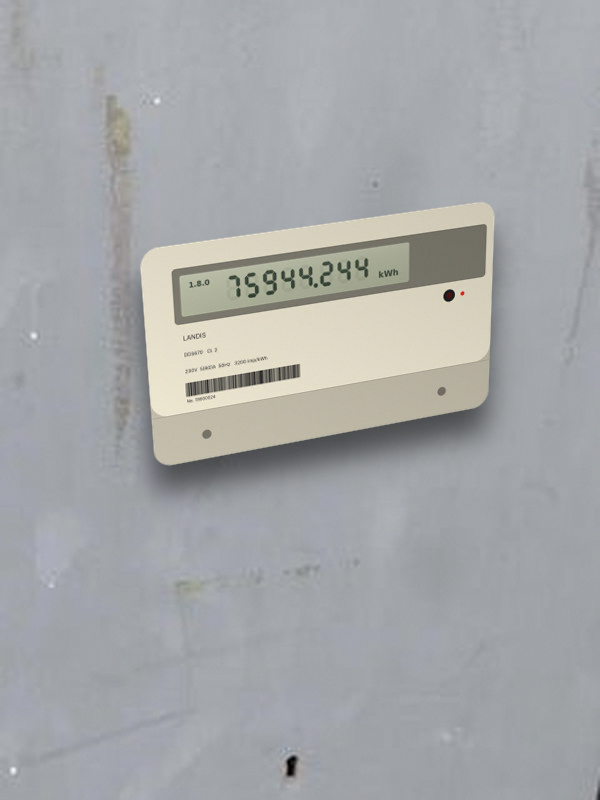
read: 75944.244 kWh
